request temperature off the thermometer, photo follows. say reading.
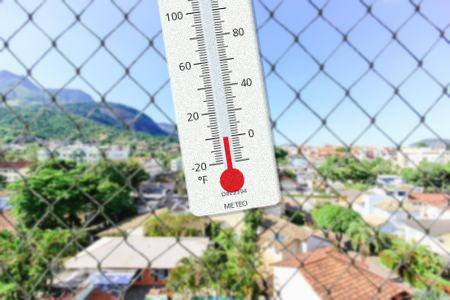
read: 0 °F
